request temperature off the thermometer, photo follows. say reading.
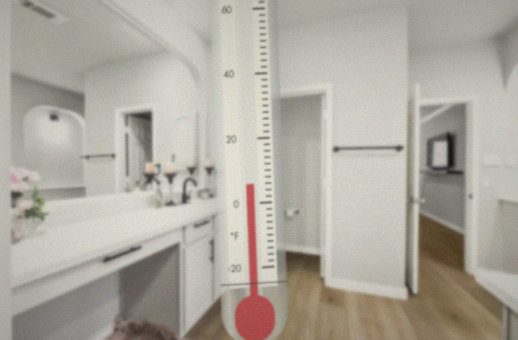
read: 6 °F
